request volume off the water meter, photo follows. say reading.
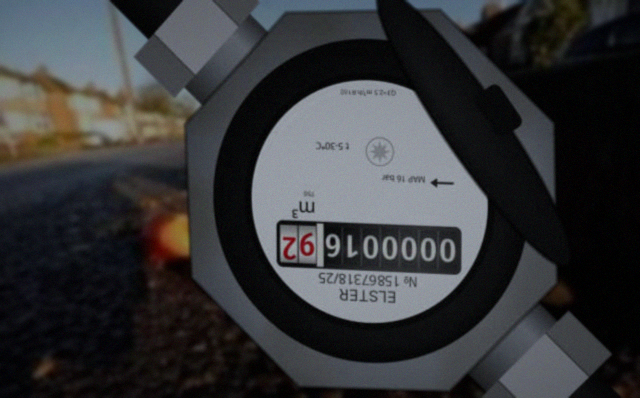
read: 16.92 m³
